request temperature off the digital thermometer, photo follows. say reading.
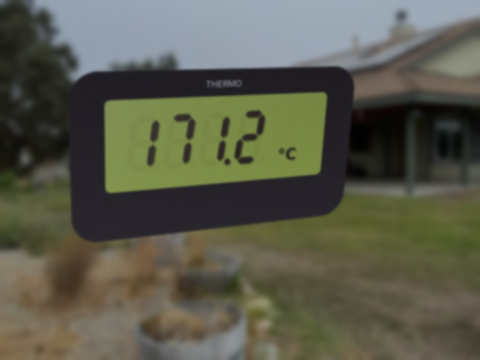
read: 171.2 °C
